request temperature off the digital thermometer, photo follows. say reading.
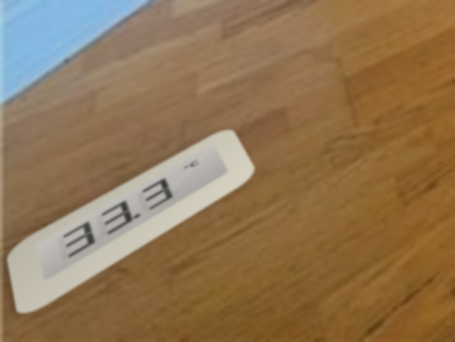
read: 33.3 °C
